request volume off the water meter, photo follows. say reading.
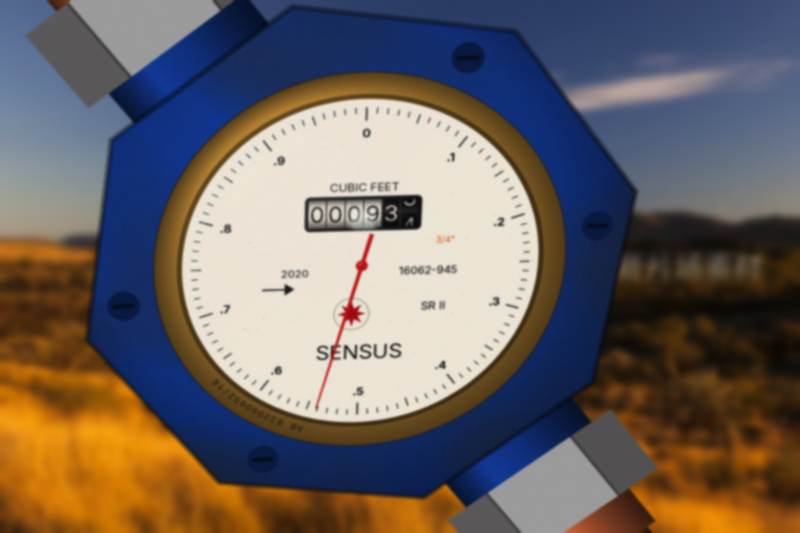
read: 933.54 ft³
